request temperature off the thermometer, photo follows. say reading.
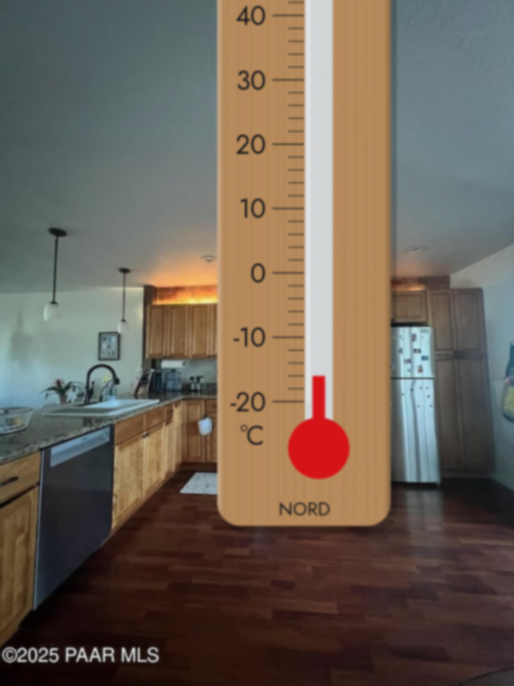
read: -16 °C
